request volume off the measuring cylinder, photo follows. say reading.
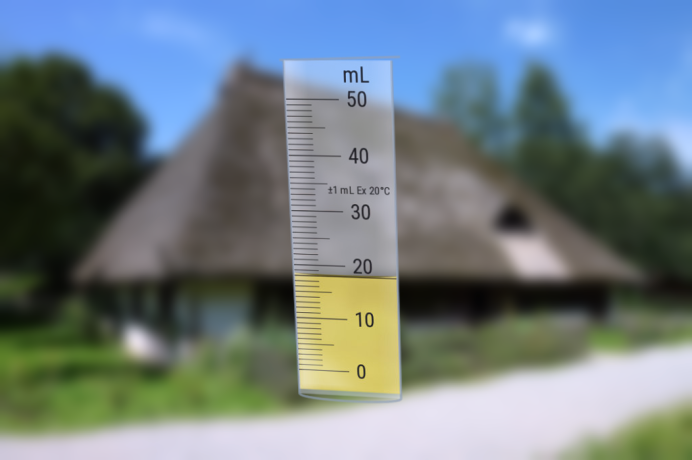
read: 18 mL
